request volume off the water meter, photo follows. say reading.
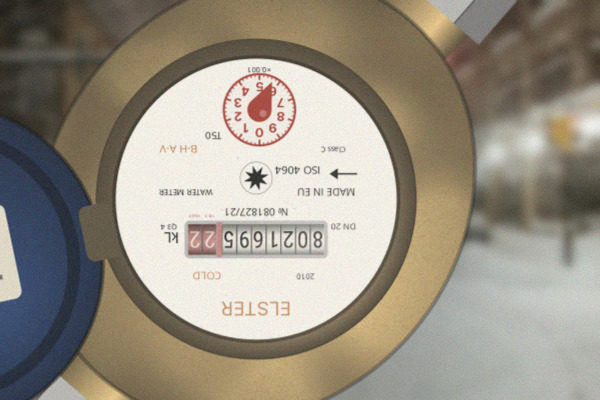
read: 8021695.225 kL
